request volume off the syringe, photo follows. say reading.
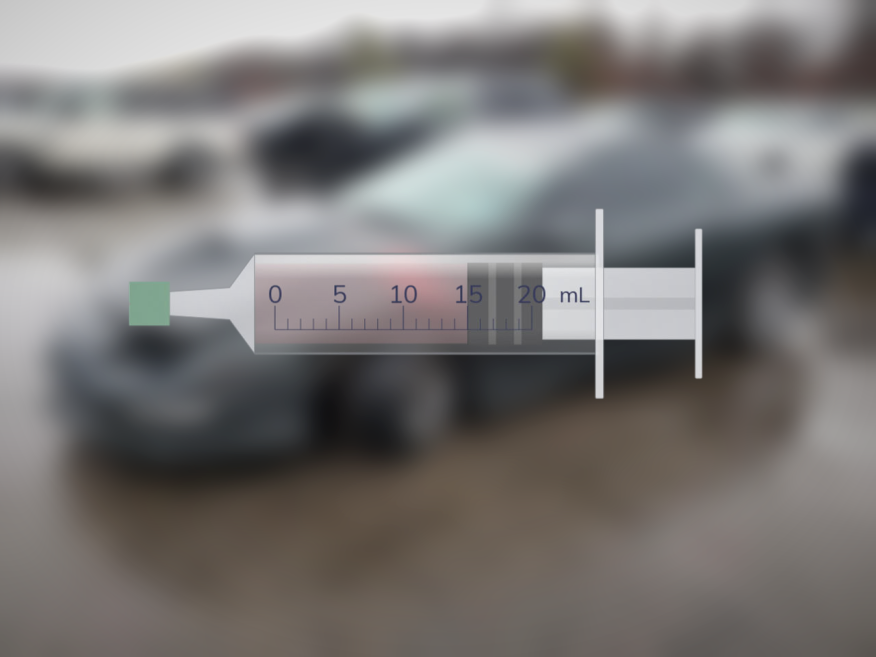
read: 15 mL
